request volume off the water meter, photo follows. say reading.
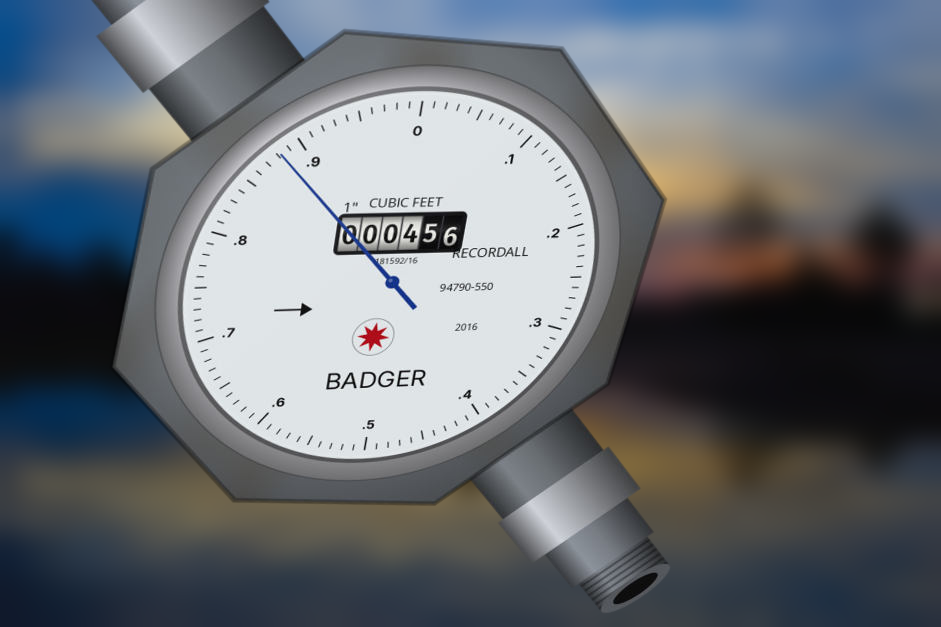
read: 455.88 ft³
